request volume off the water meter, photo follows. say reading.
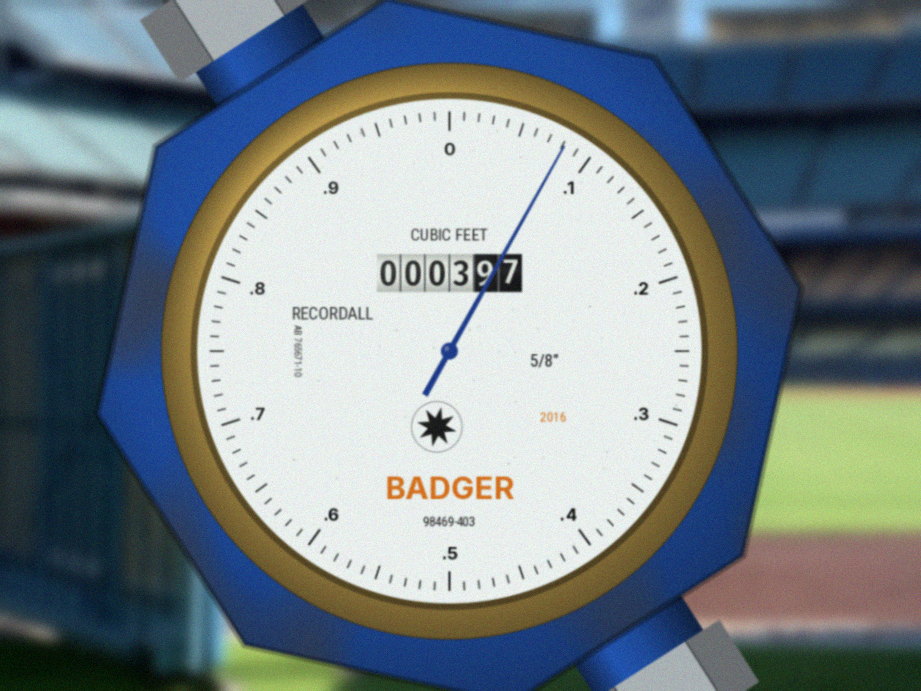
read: 397.08 ft³
